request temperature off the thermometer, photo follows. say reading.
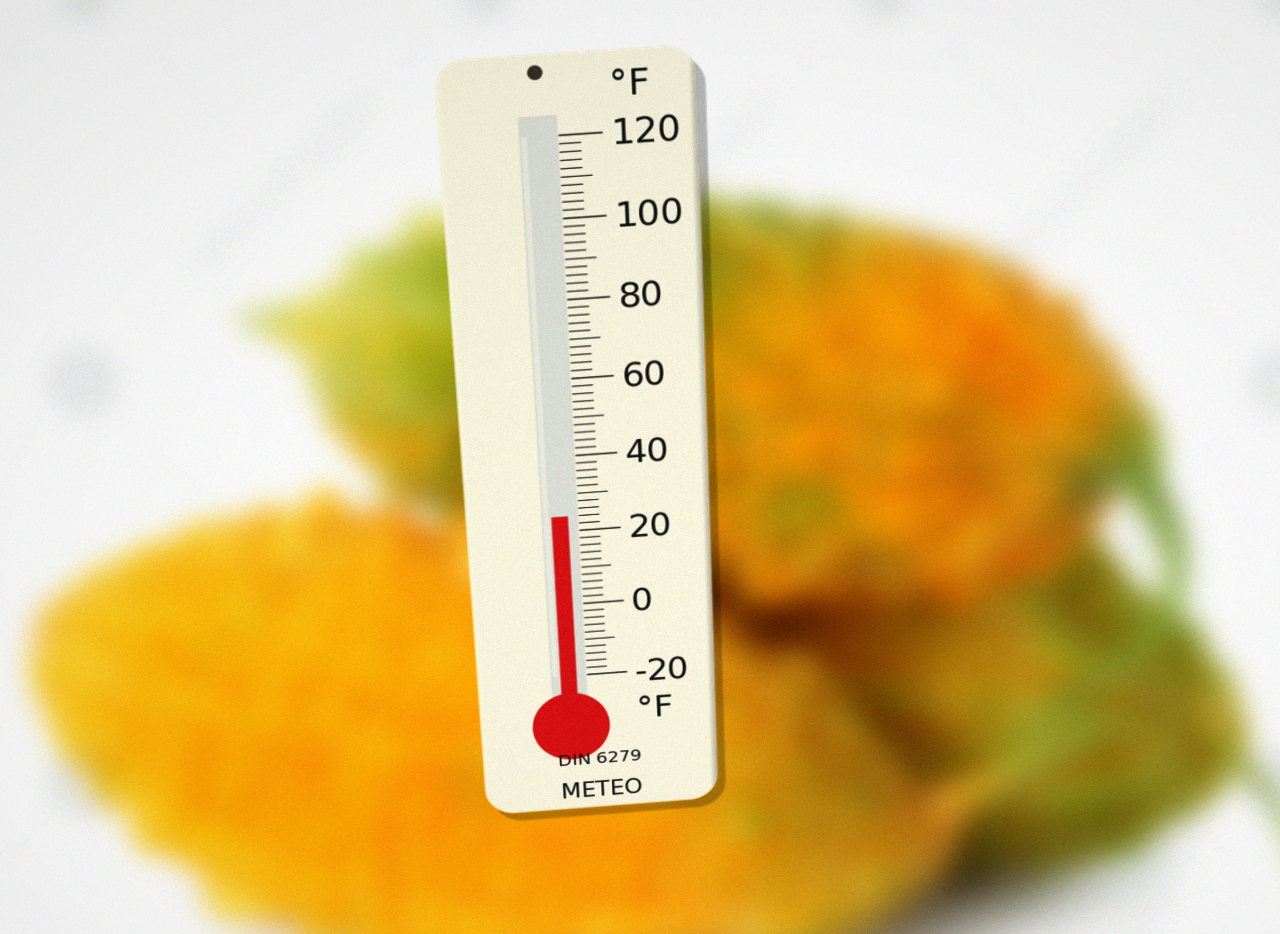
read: 24 °F
